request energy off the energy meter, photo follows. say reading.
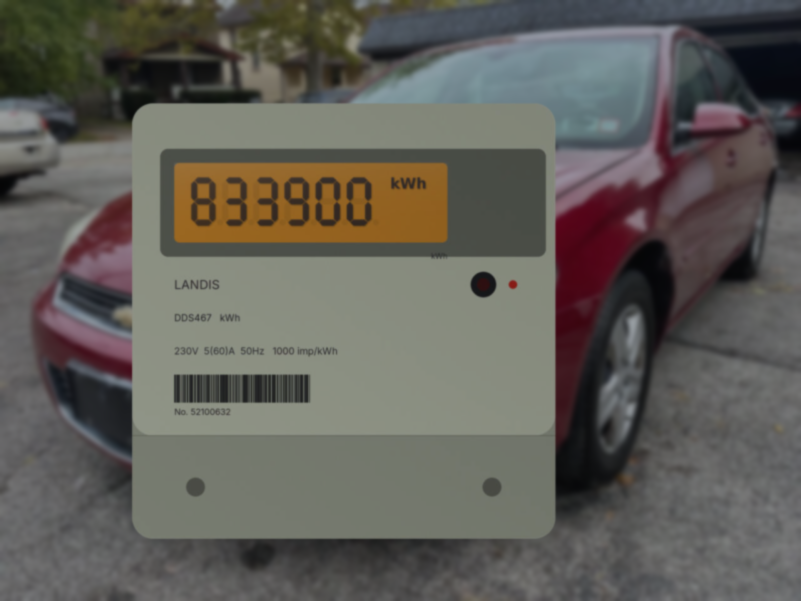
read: 833900 kWh
